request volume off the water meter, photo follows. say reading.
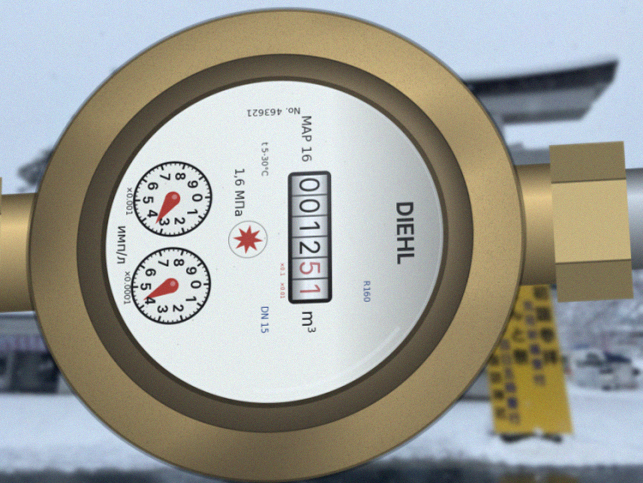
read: 12.5134 m³
